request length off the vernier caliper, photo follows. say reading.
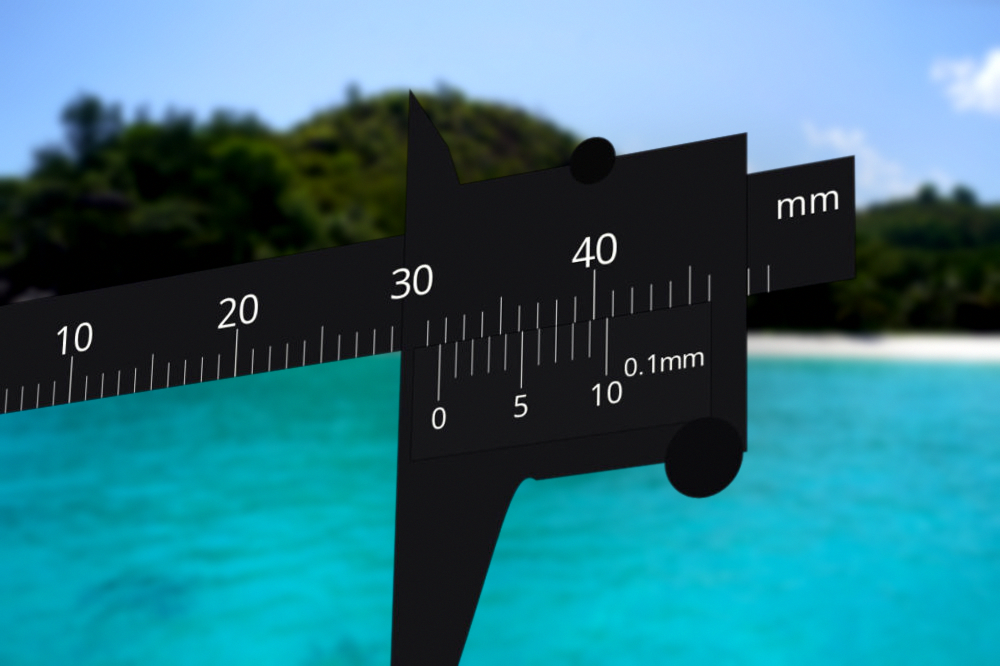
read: 31.7 mm
